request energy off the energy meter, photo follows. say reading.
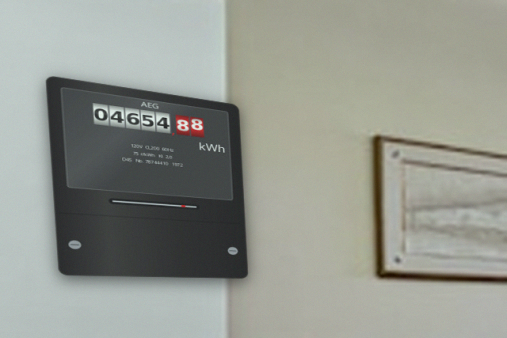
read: 4654.88 kWh
